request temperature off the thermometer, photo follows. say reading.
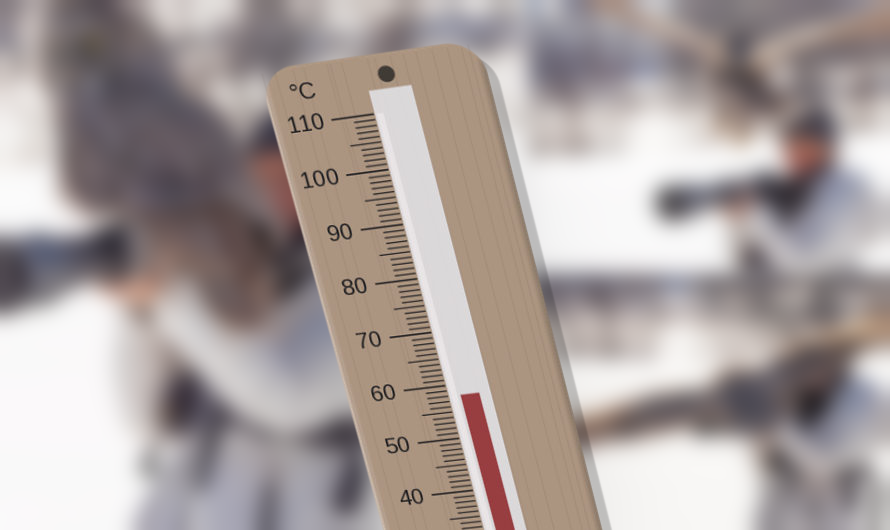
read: 58 °C
